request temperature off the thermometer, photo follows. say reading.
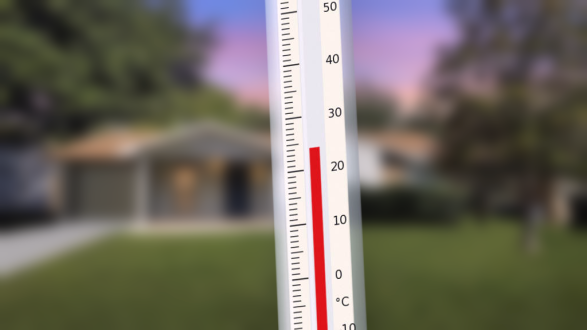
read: 24 °C
